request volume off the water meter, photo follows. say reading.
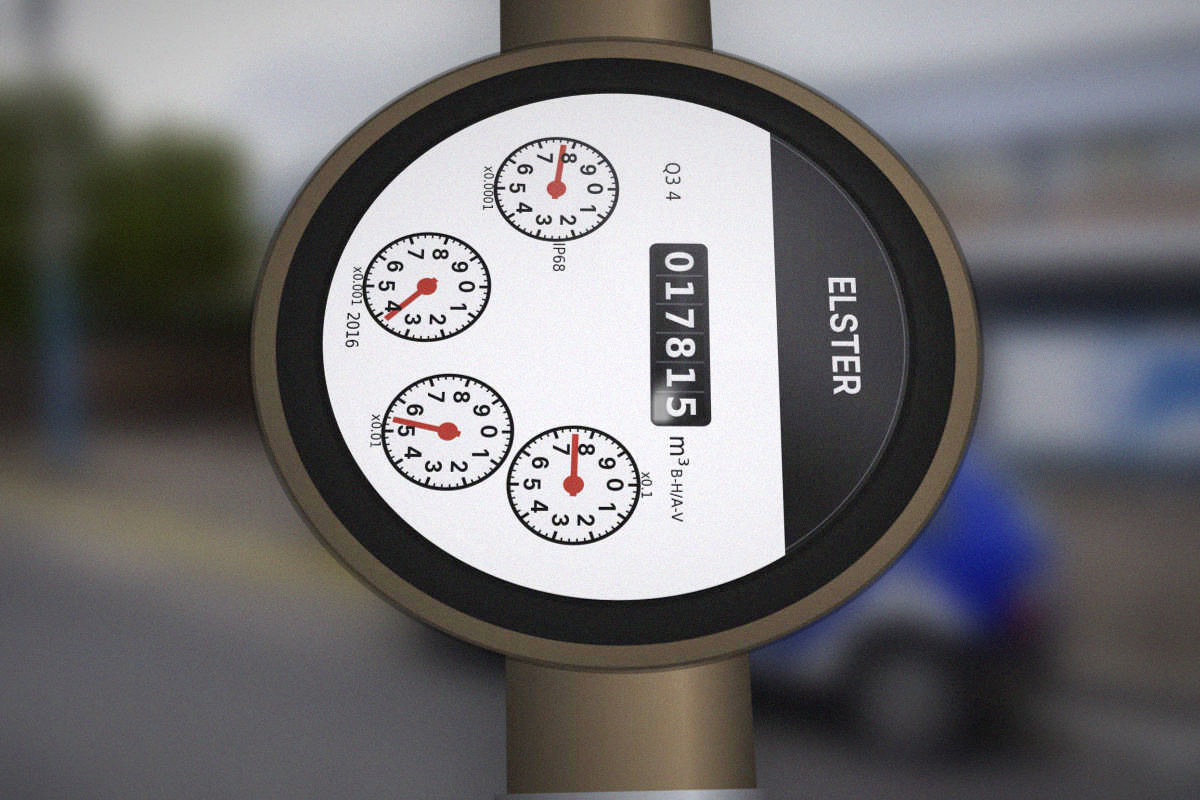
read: 17815.7537 m³
